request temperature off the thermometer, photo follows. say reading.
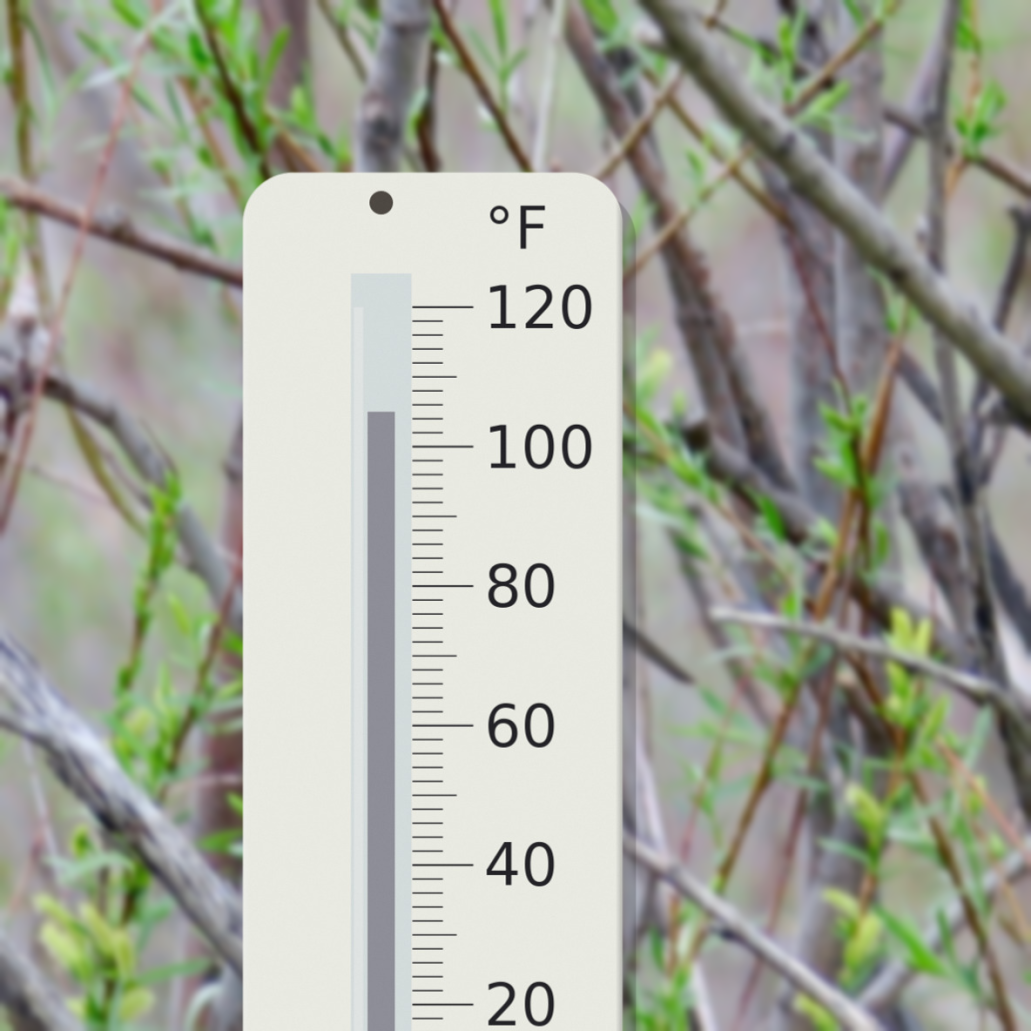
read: 105 °F
